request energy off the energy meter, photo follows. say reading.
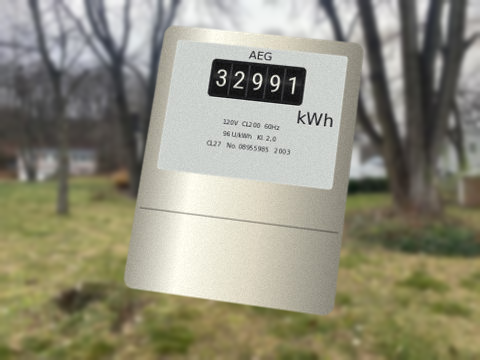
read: 32991 kWh
